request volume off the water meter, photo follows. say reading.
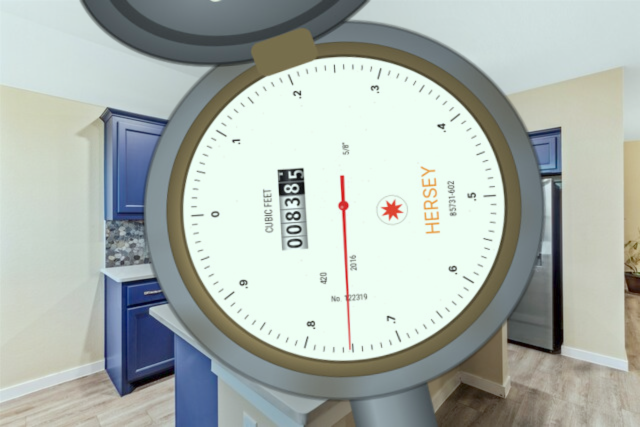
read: 8384.75 ft³
